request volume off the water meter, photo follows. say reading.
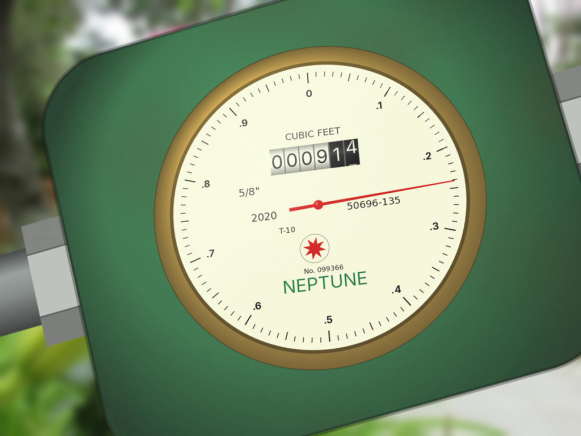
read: 914.24 ft³
